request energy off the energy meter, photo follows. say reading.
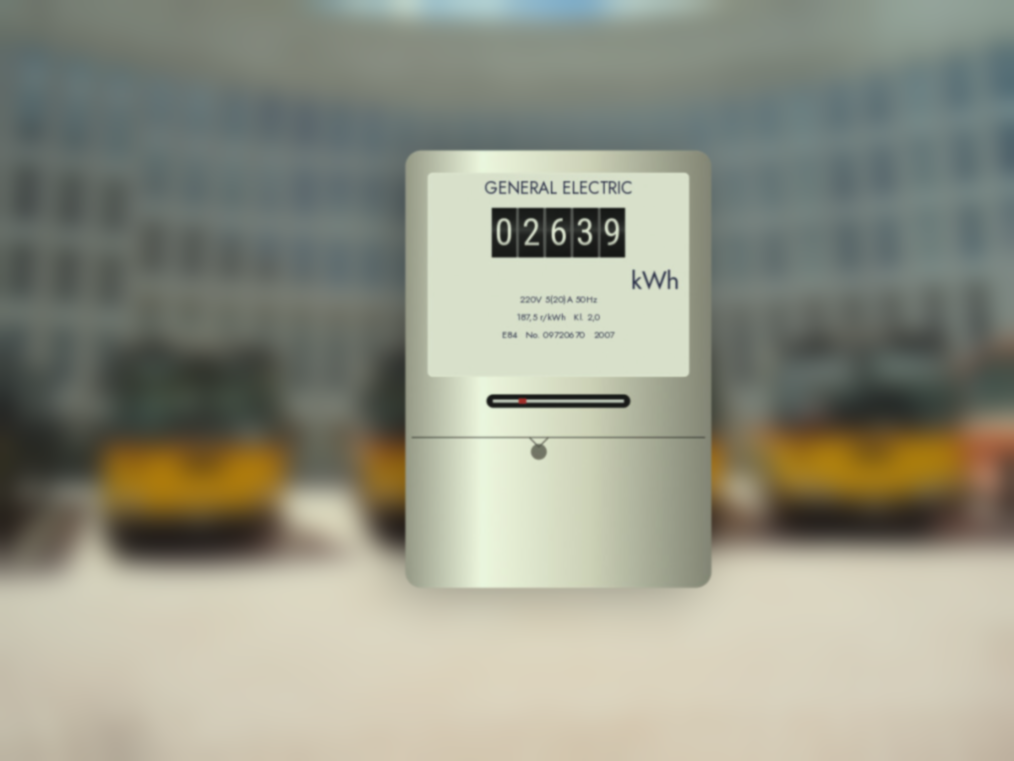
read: 2639 kWh
